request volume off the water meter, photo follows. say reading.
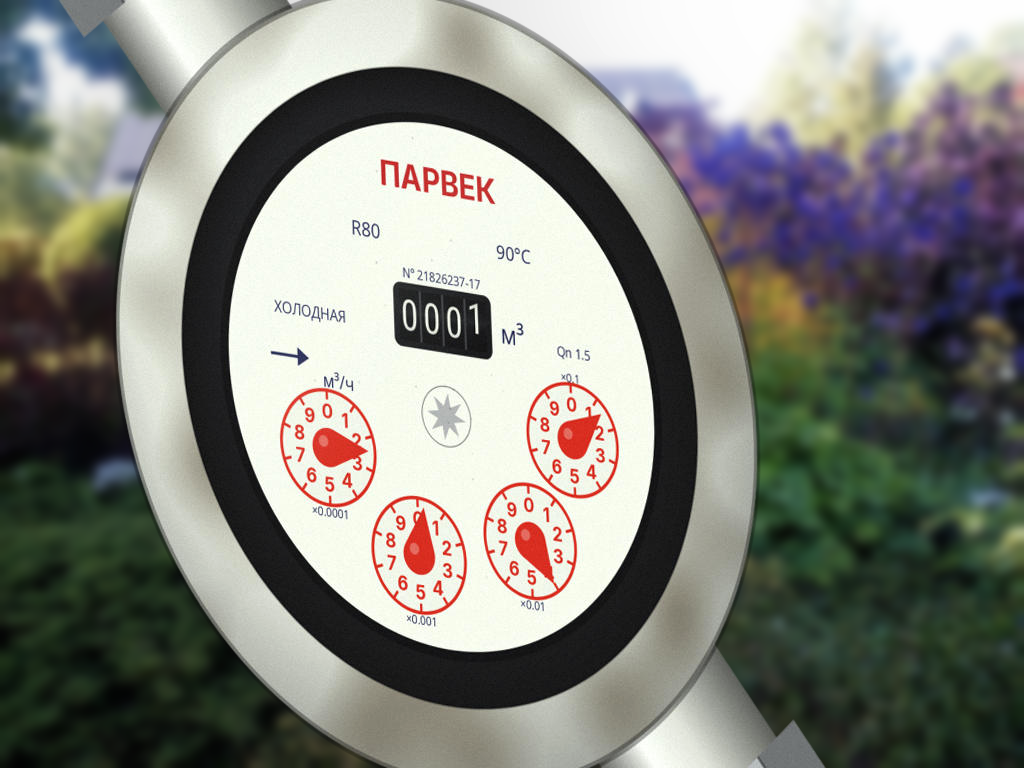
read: 1.1402 m³
